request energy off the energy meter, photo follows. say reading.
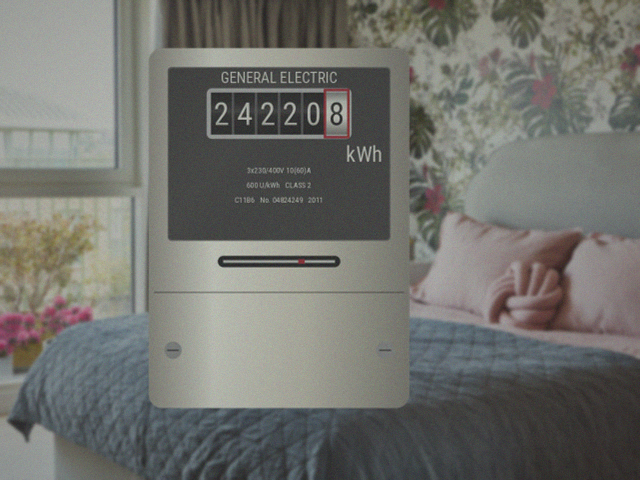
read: 24220.8 kWh
